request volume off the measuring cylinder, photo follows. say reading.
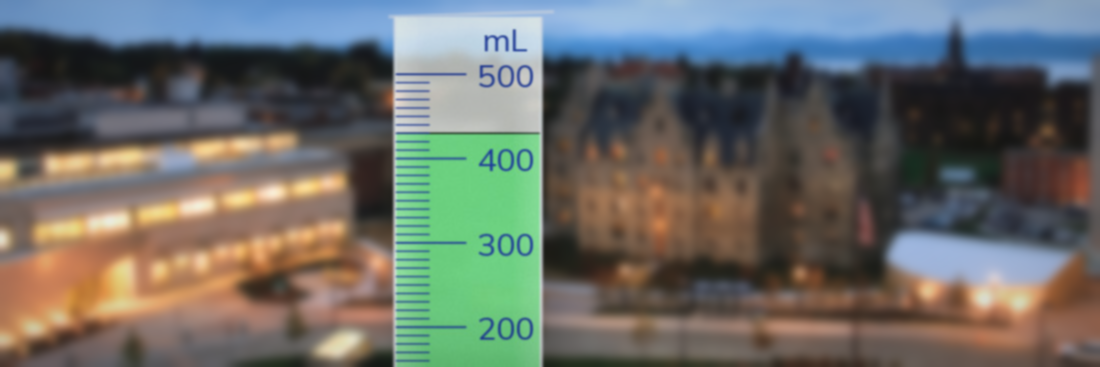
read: 430 mL
